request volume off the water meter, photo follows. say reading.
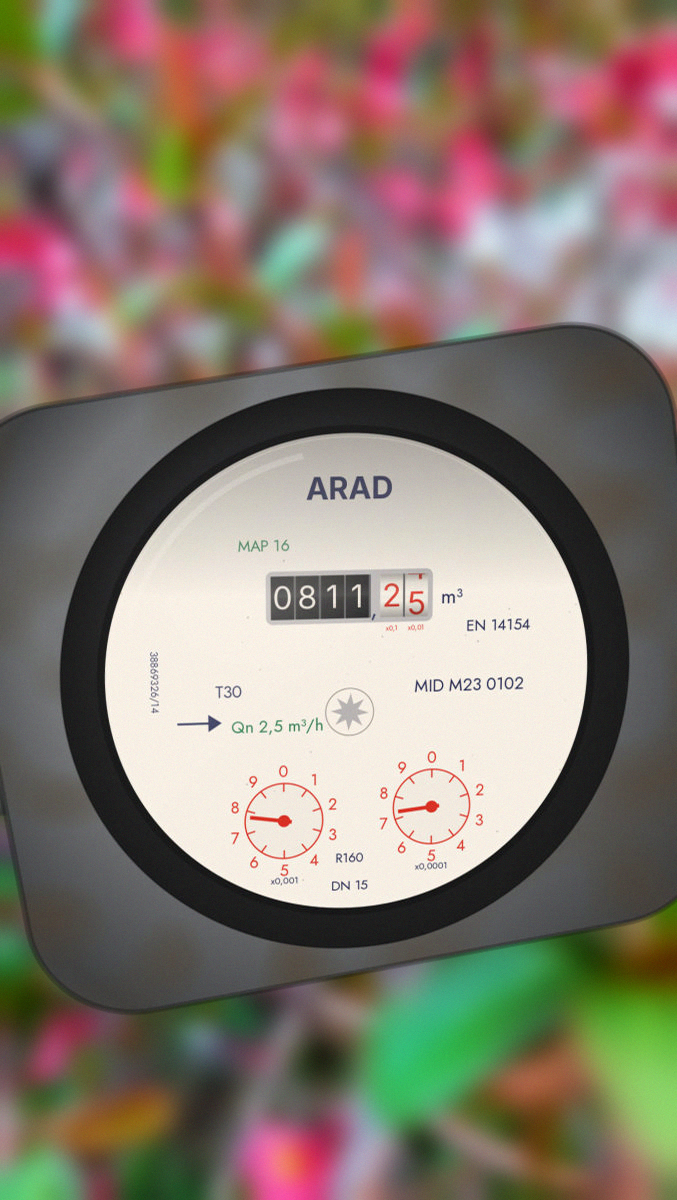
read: 811.2477 m³
